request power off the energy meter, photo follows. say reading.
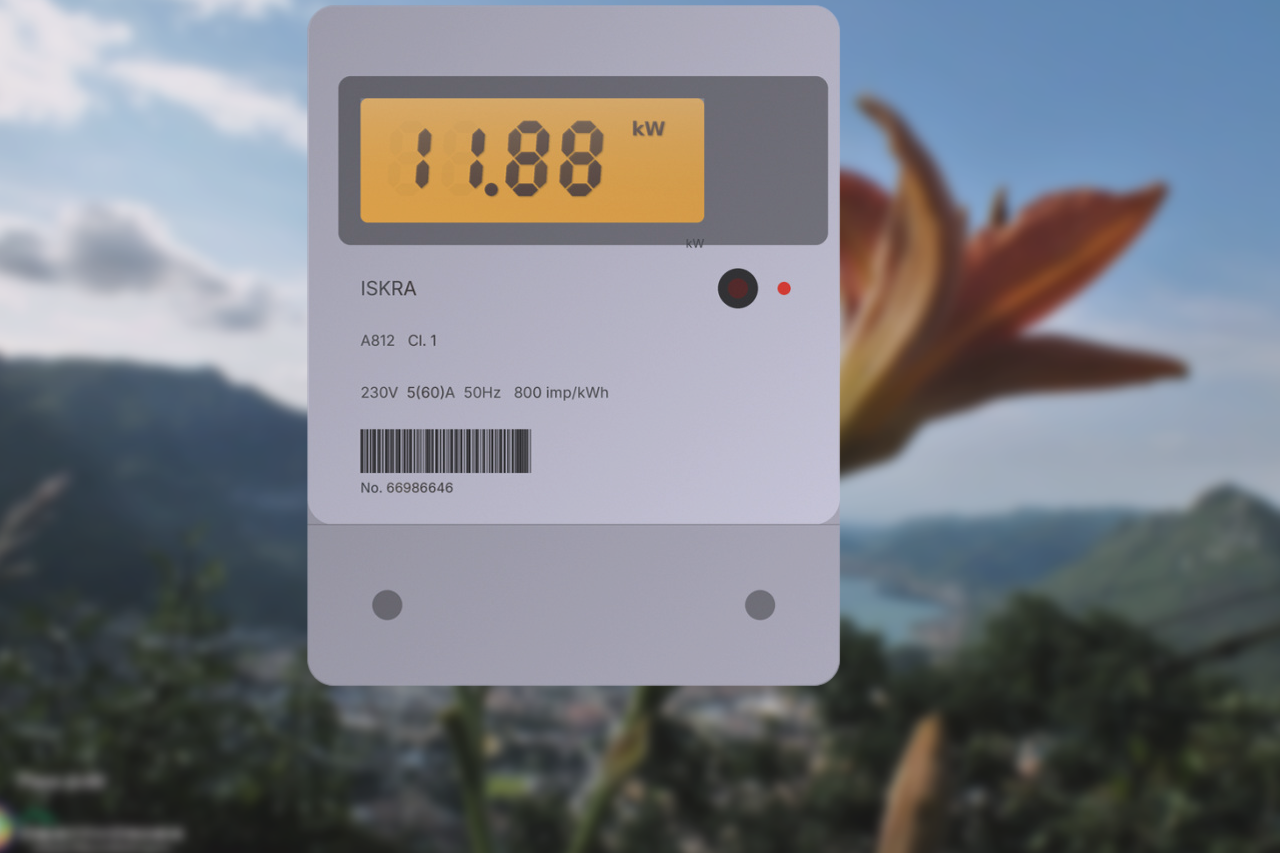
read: 11.88 kW
